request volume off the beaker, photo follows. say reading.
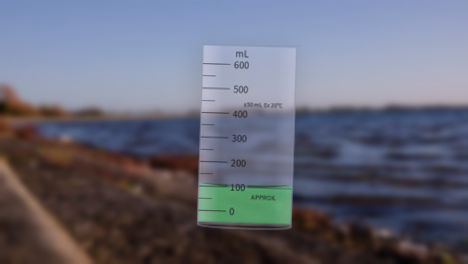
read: 100 mL
